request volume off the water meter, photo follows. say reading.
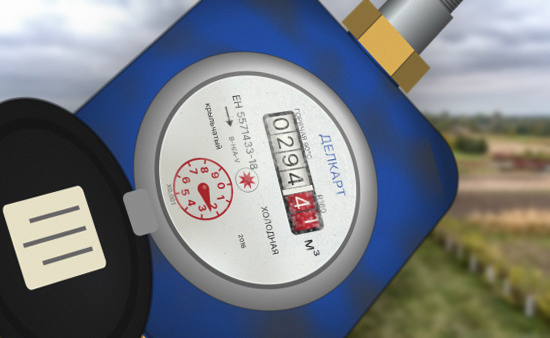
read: 294.412 m³
